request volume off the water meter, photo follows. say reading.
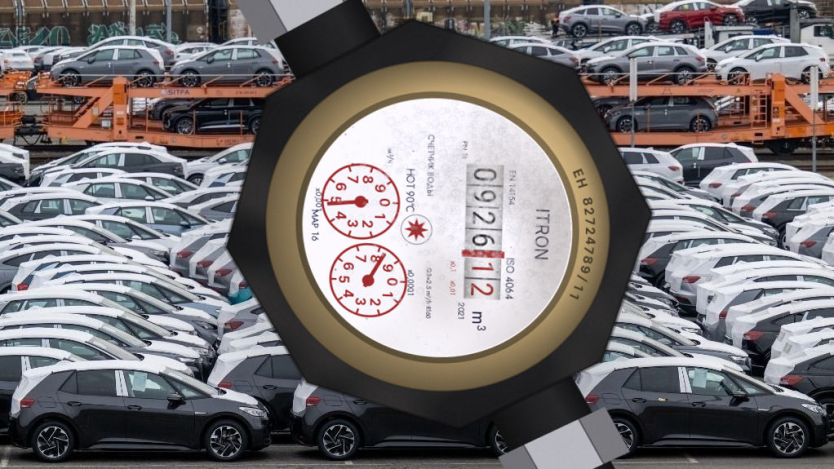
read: 926.1248 m³
